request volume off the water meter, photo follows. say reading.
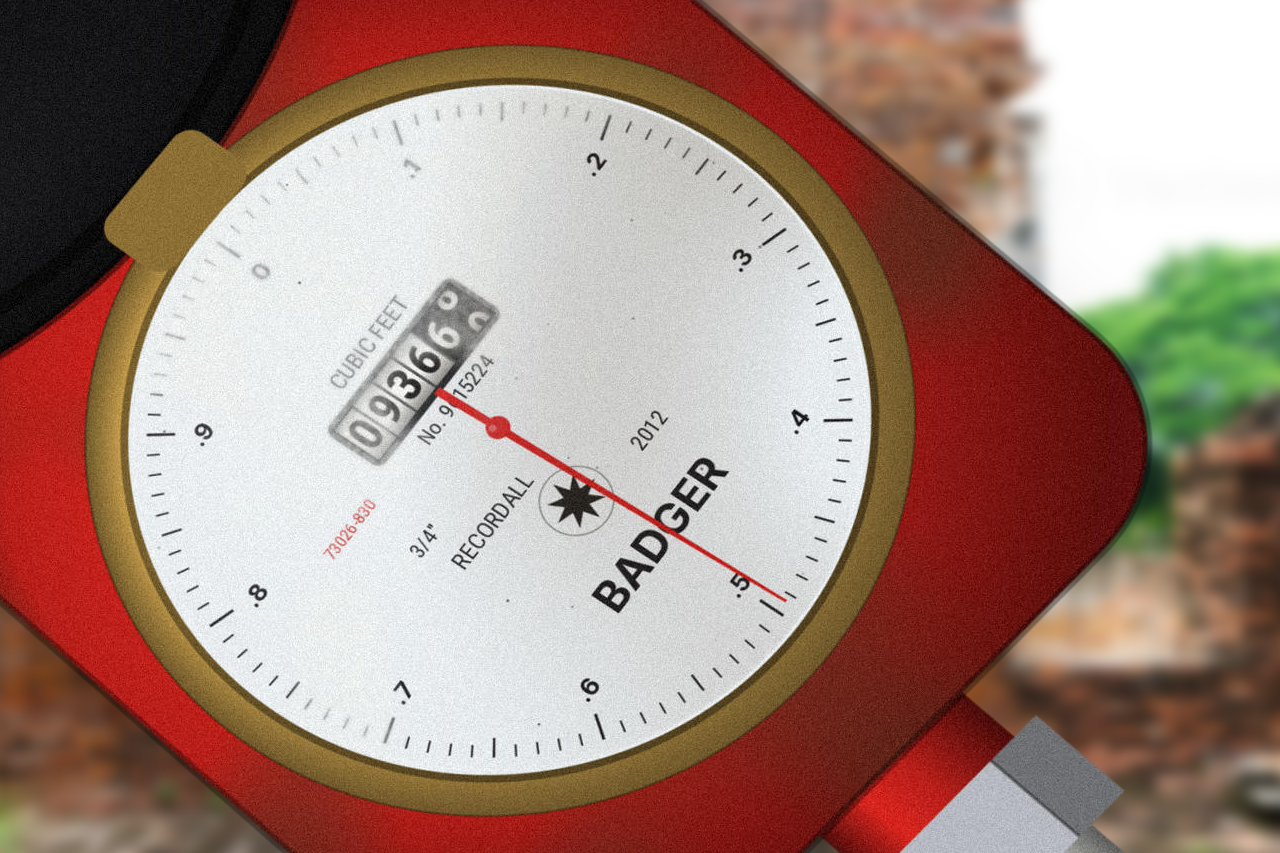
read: 93668.49 ft³
